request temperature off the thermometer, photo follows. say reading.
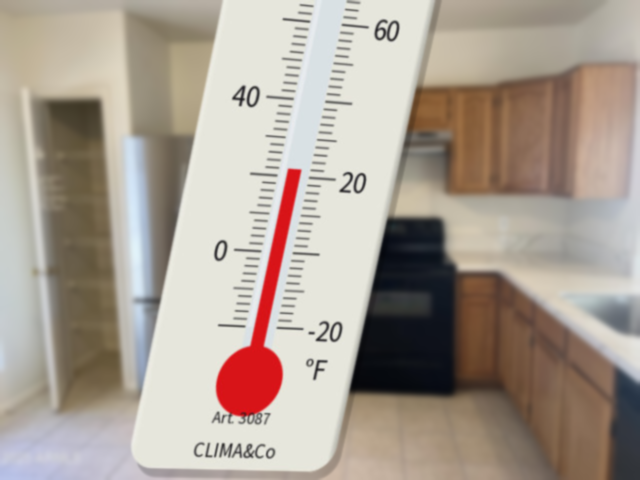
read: 22 °F
